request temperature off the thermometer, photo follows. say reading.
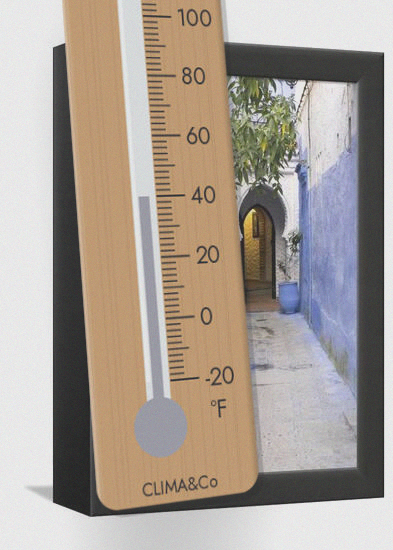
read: 40 °F
